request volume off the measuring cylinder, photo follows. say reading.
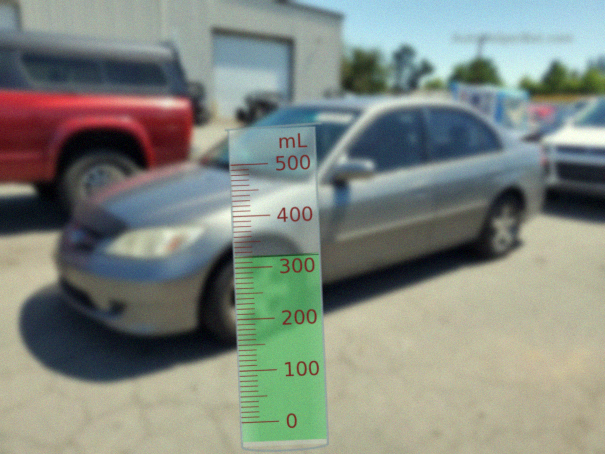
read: 320 mL
